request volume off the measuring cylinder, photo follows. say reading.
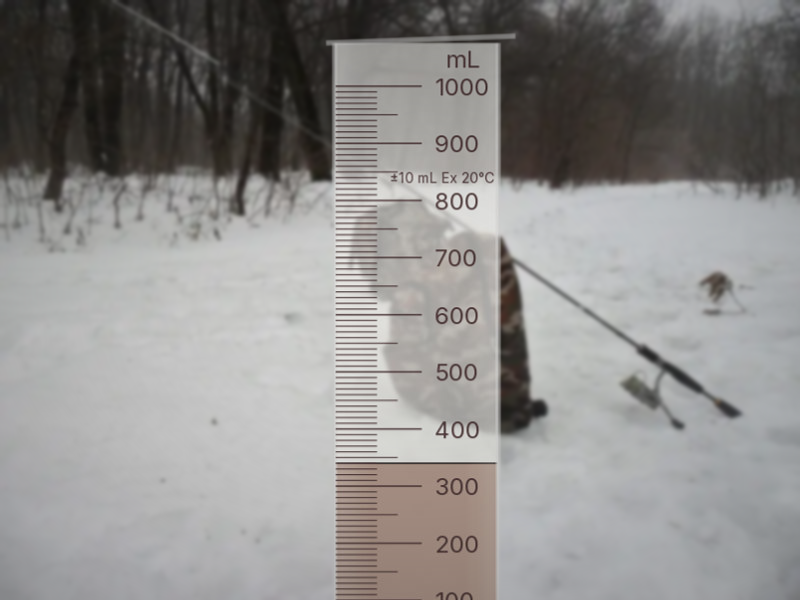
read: 340 mL
